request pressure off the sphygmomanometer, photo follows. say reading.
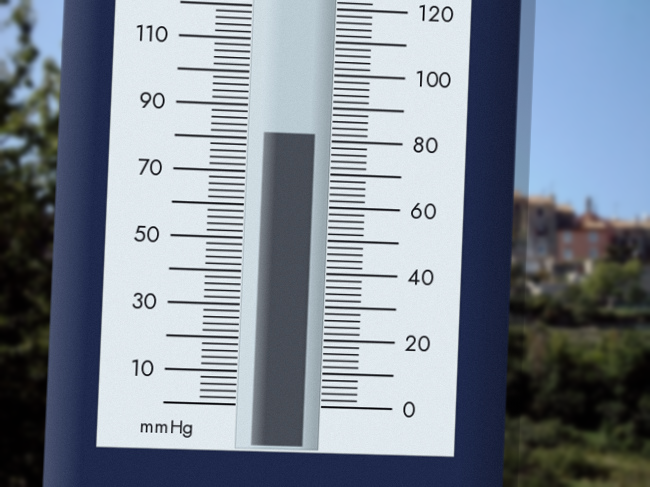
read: 82 mmHg
